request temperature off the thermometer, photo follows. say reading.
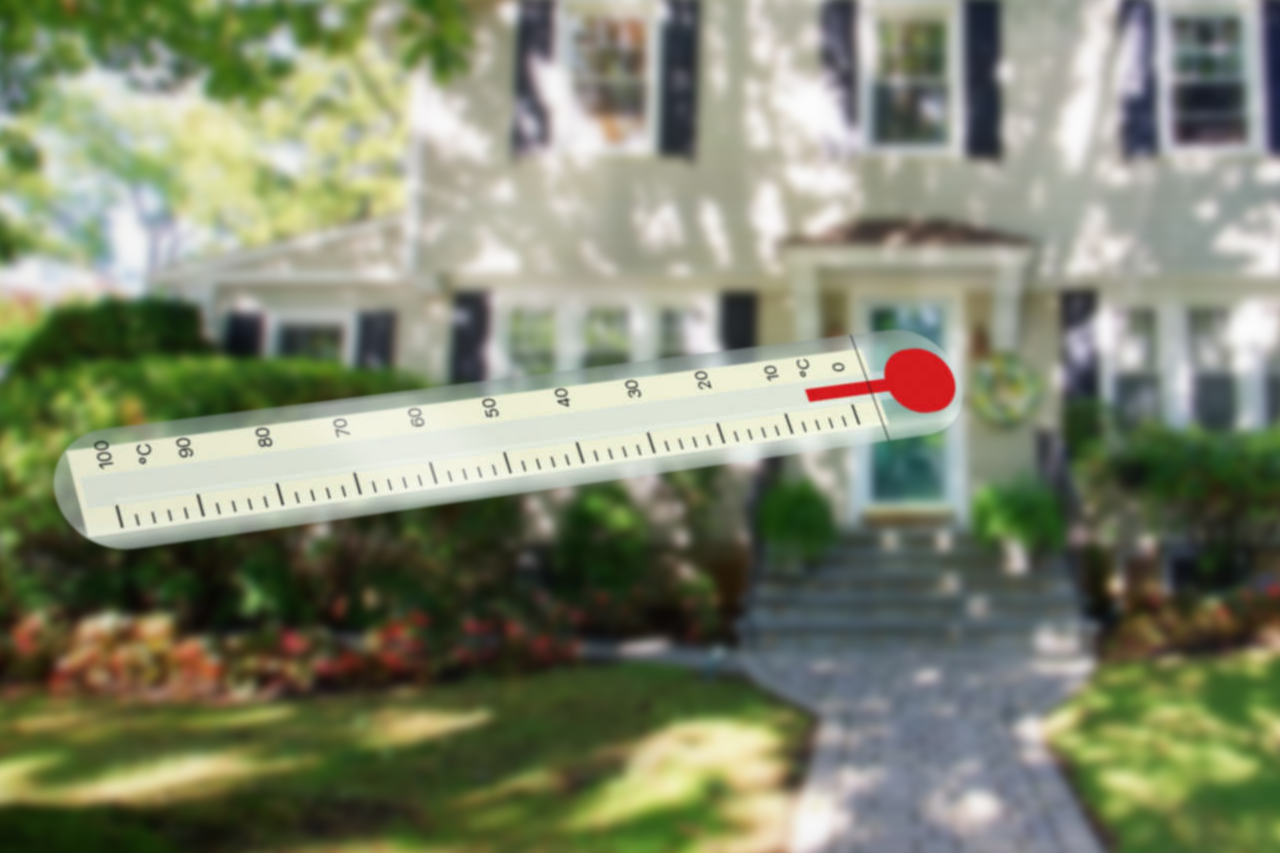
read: 6 °C
